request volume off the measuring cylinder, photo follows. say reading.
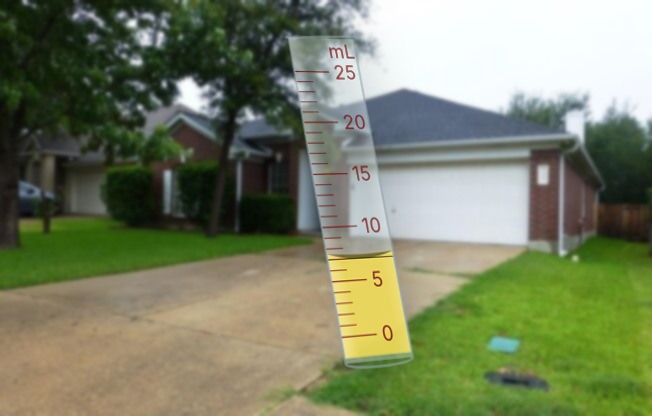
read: 7 mL
